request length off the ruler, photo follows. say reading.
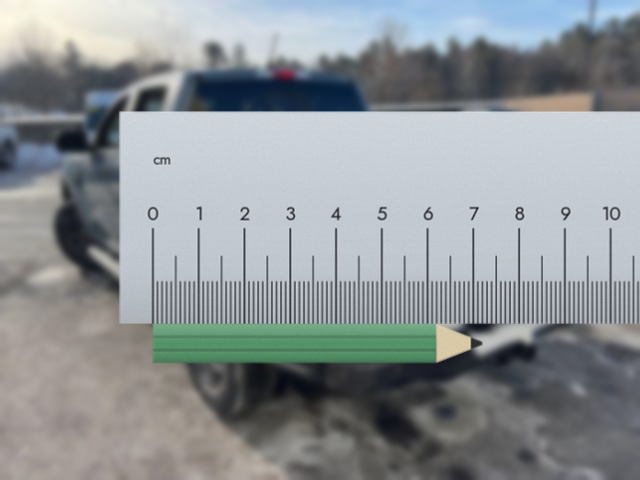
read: 7.2 cm
